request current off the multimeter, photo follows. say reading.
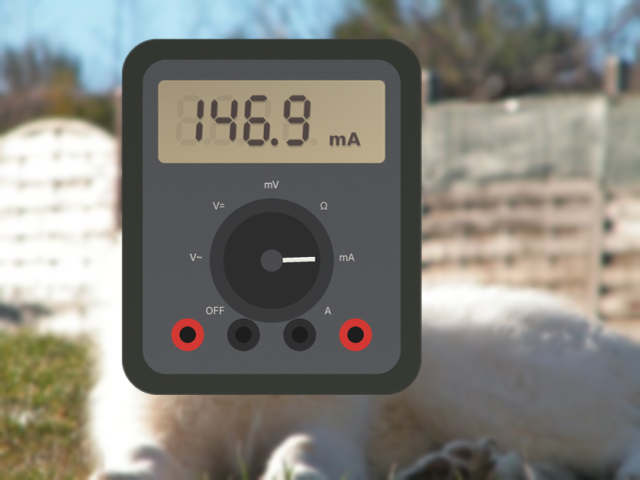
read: 146.9 mA
